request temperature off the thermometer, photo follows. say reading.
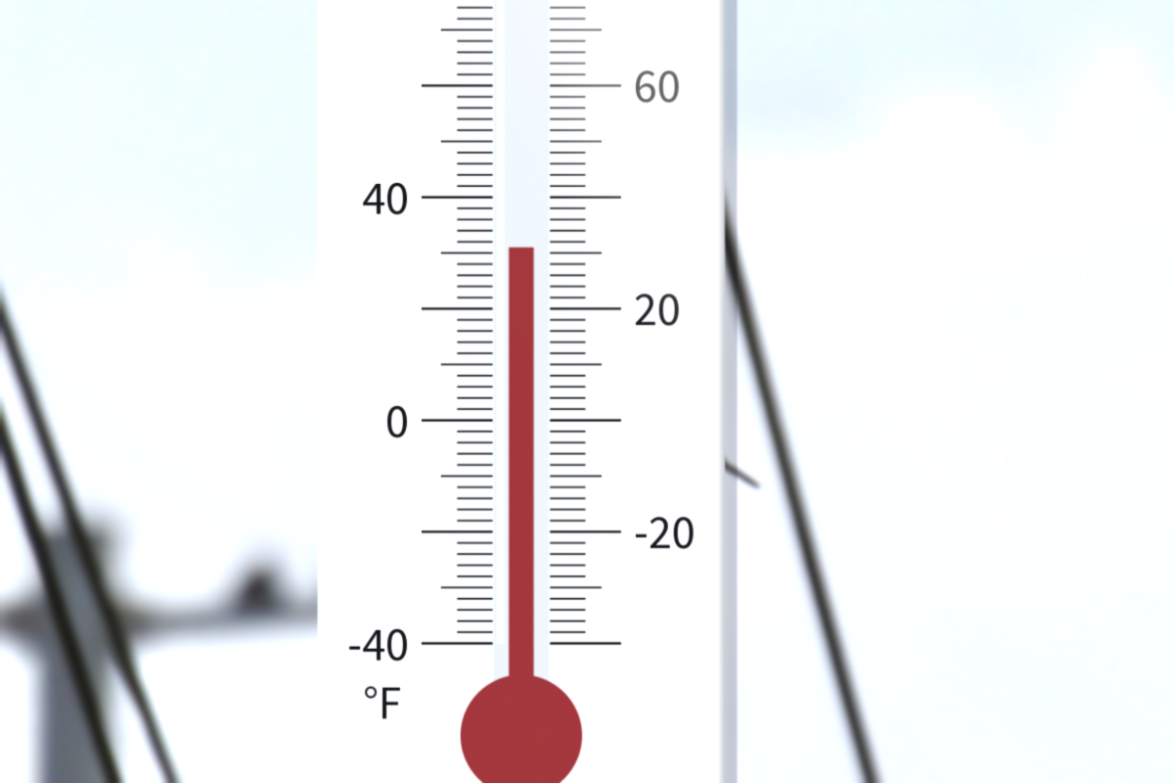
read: 31 °F
